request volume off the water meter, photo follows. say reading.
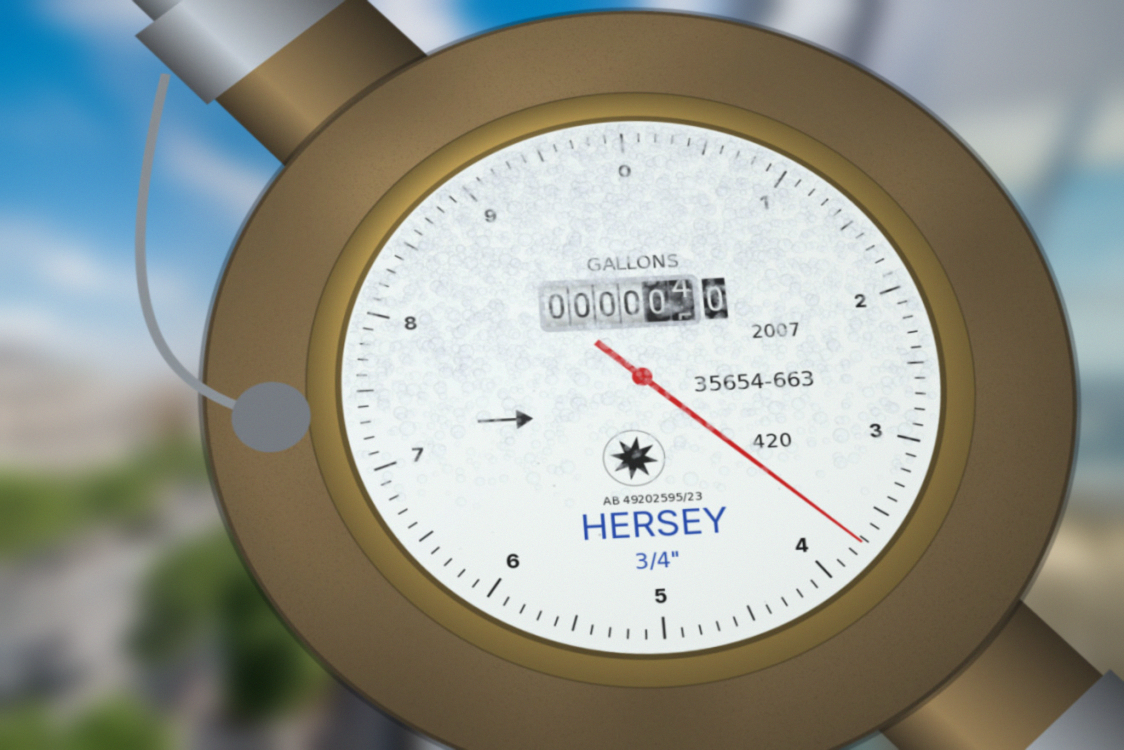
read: 43.7 gal
